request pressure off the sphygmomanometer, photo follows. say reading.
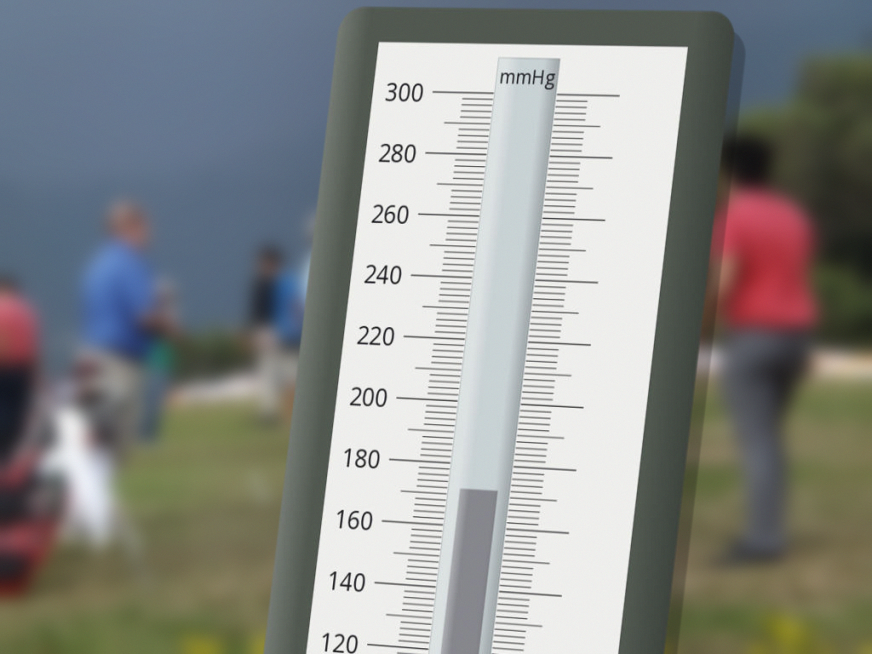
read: 172 mmHg
